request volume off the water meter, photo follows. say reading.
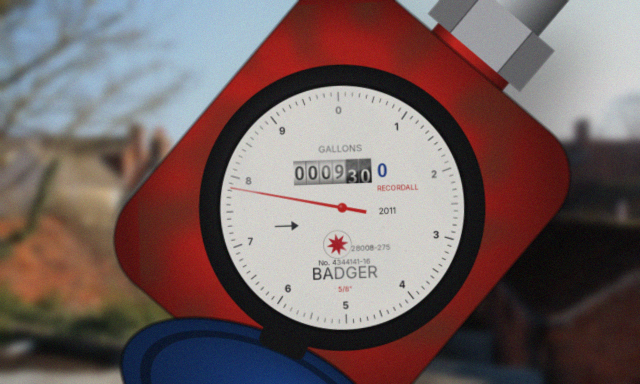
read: 9297.8 gal
